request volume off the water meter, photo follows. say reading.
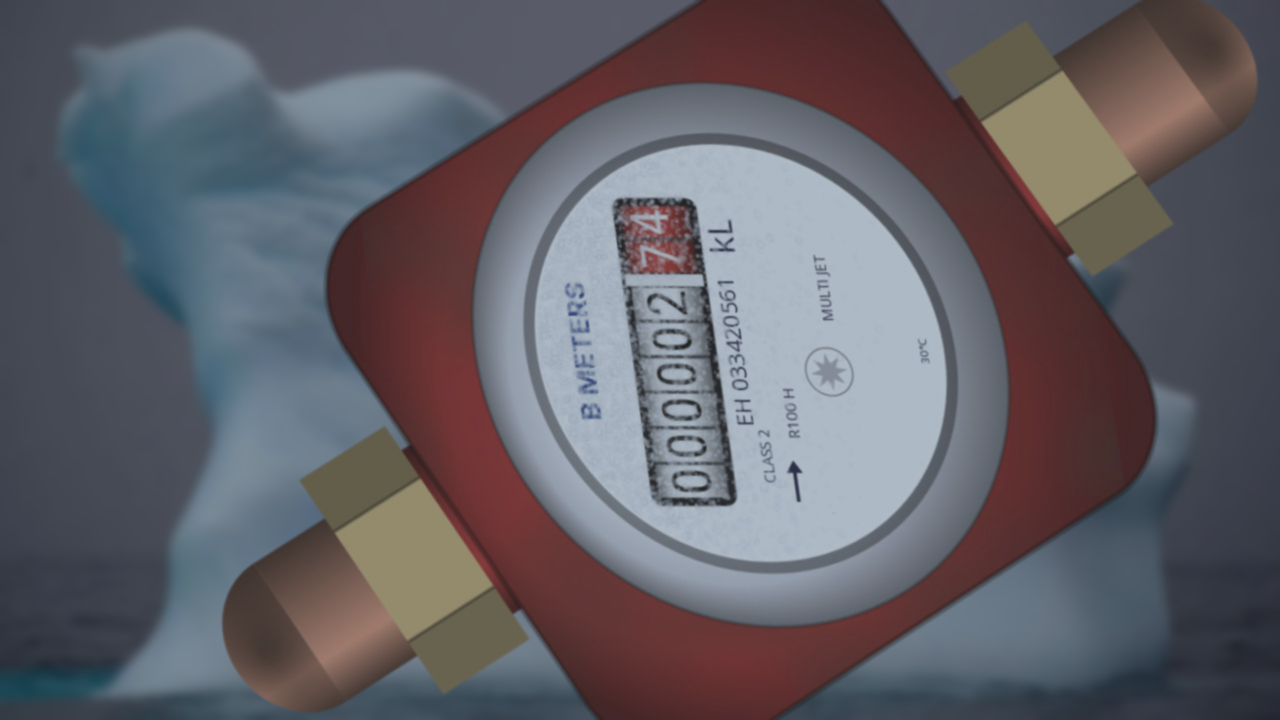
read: 2.74 kL
